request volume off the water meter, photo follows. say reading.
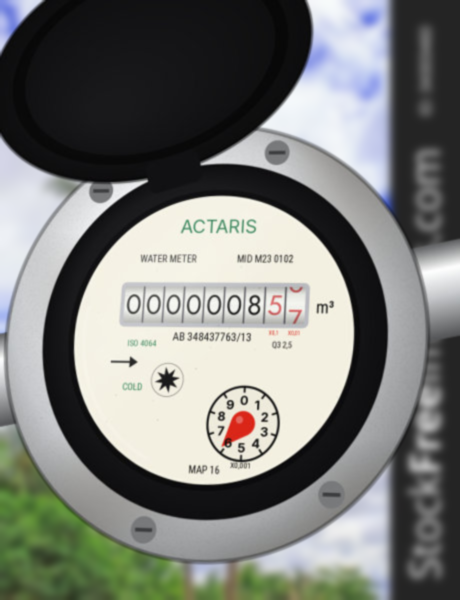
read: 8.566 m³
